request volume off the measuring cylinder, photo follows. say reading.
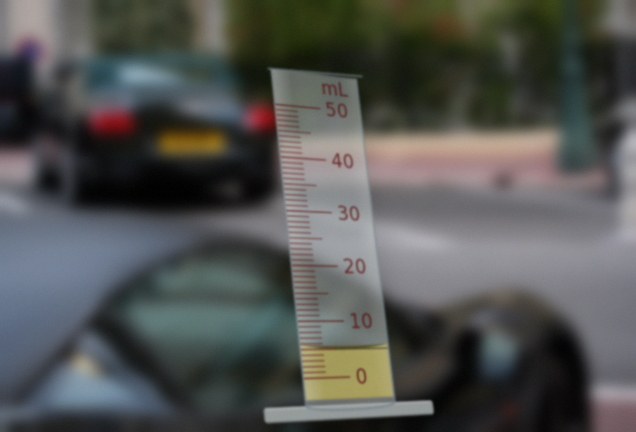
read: 5 mL
